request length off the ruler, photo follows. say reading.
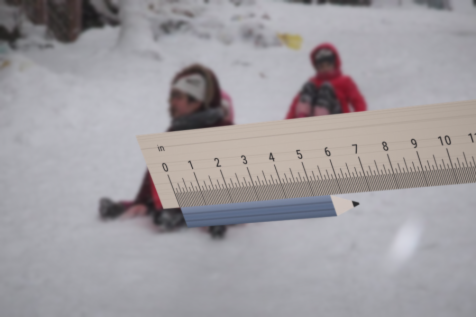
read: 6.5 in
